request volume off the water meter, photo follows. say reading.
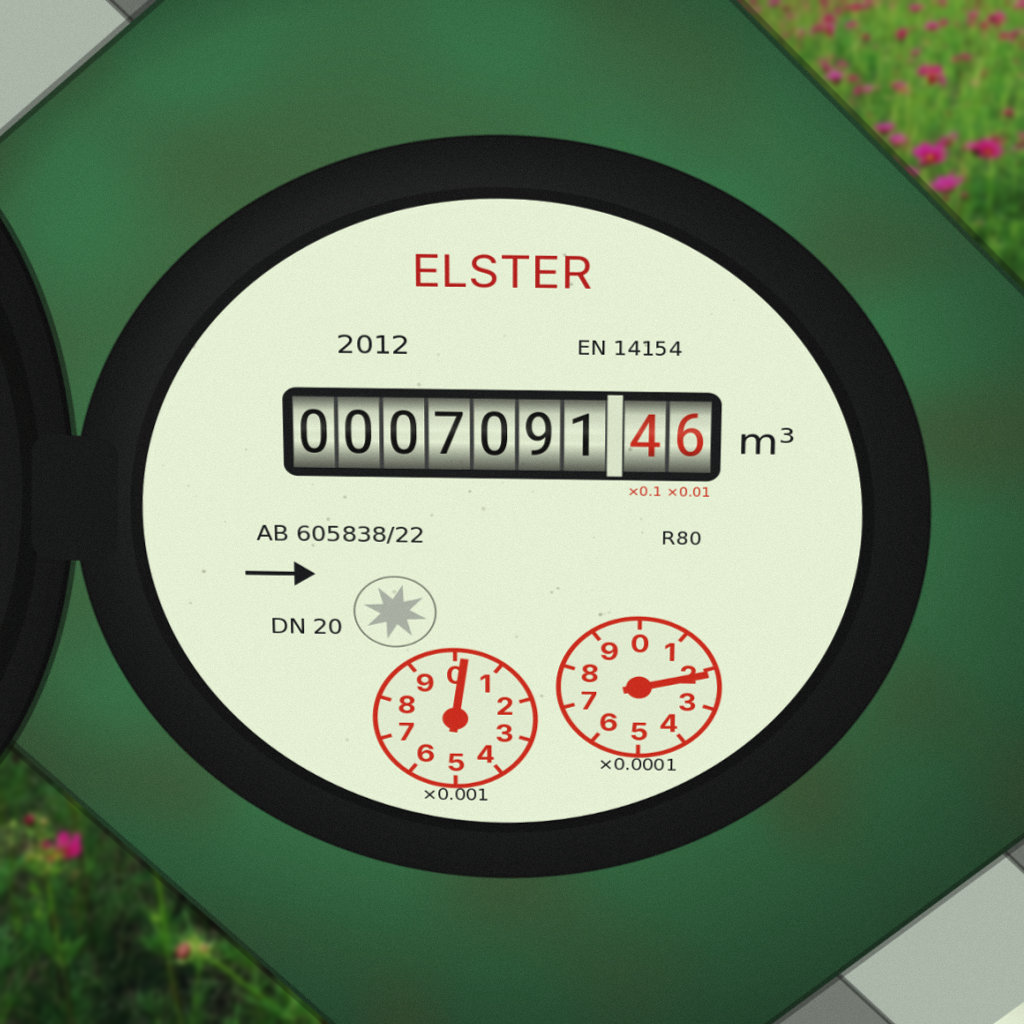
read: 7091.4602 m³
